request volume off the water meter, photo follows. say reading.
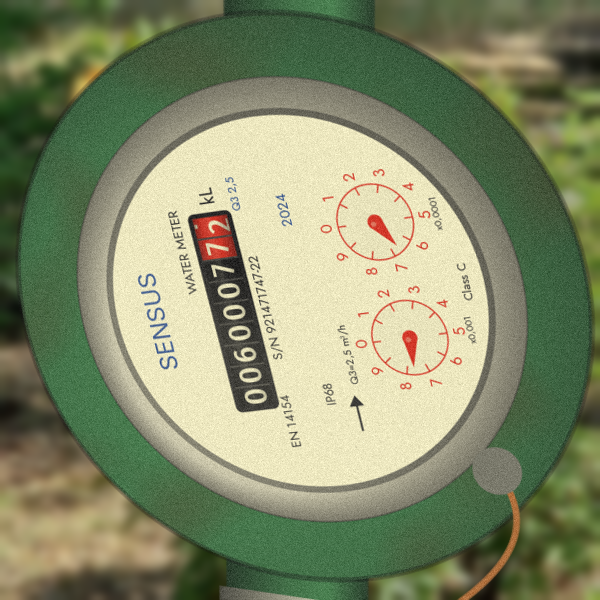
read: 60007.7176 kL
